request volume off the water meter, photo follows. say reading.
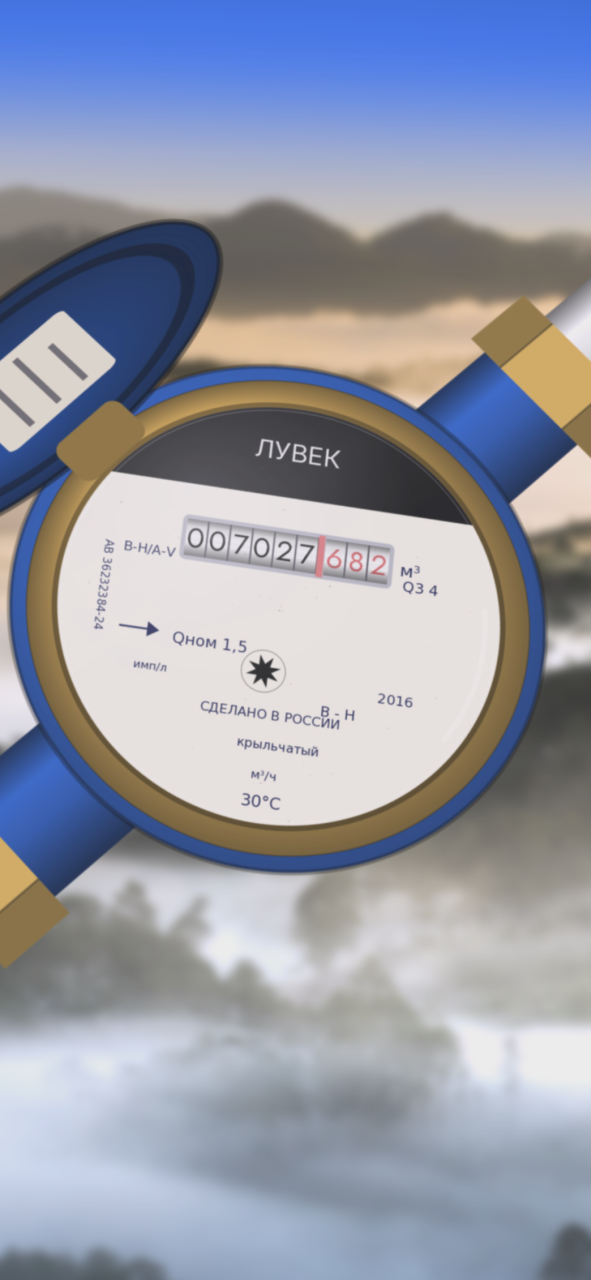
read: 7027.682 m³
